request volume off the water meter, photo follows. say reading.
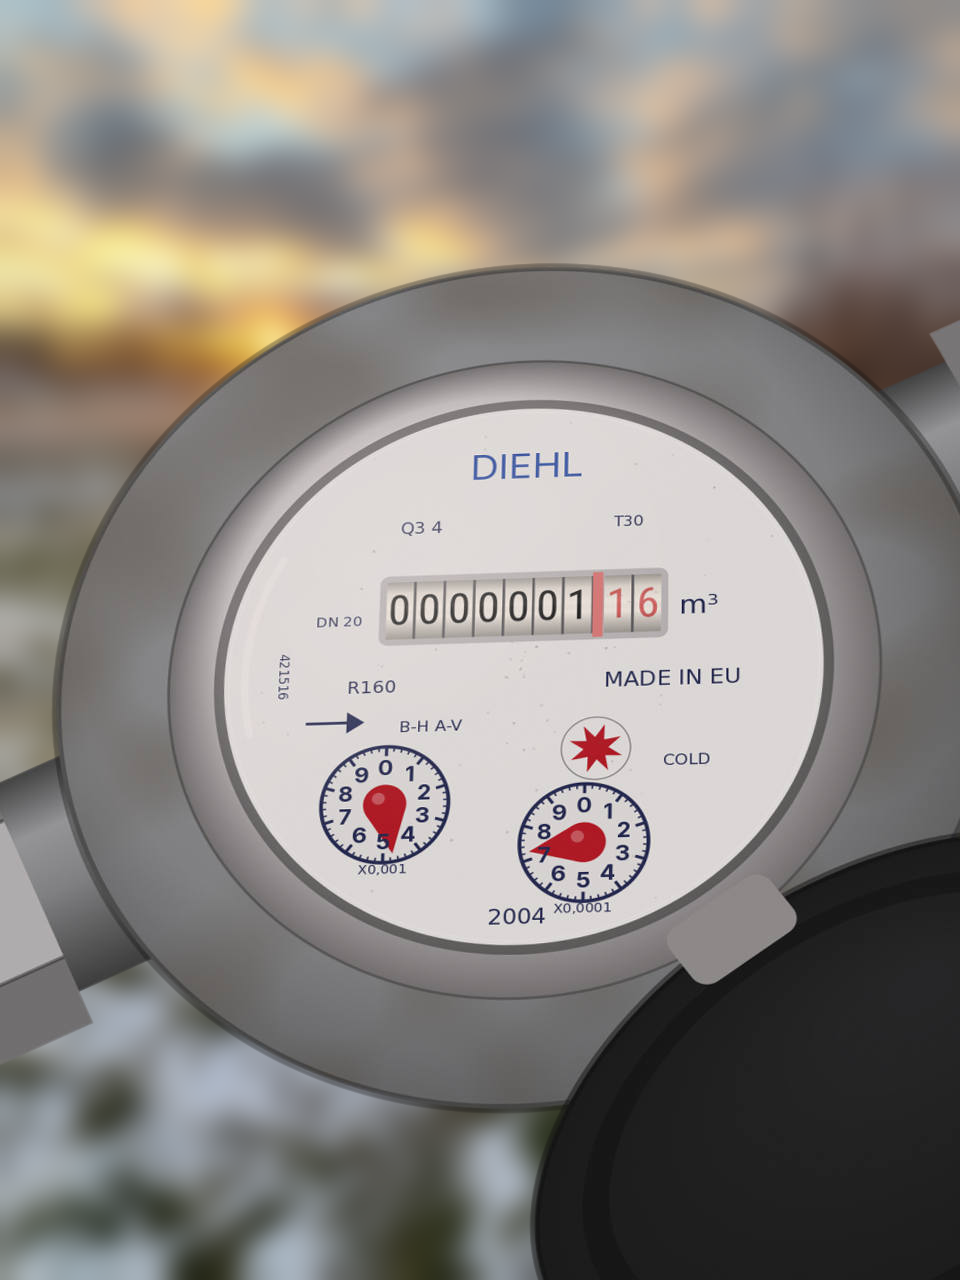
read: 1.1647 m³
